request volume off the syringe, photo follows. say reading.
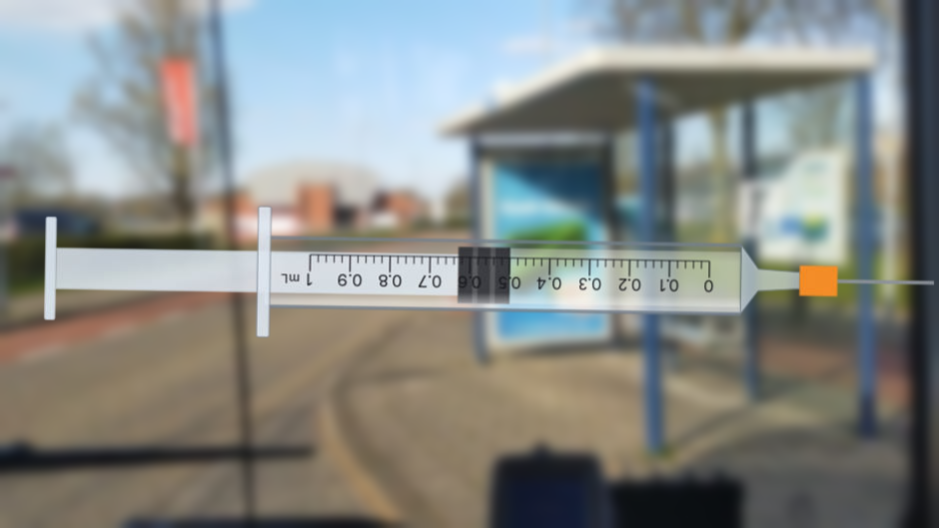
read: 0.5 mL
